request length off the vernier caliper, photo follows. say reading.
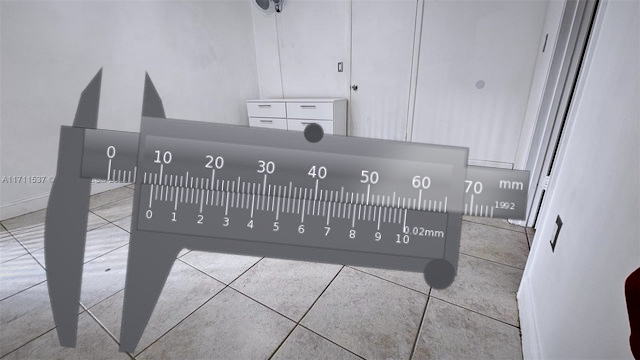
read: 8.5 mm
